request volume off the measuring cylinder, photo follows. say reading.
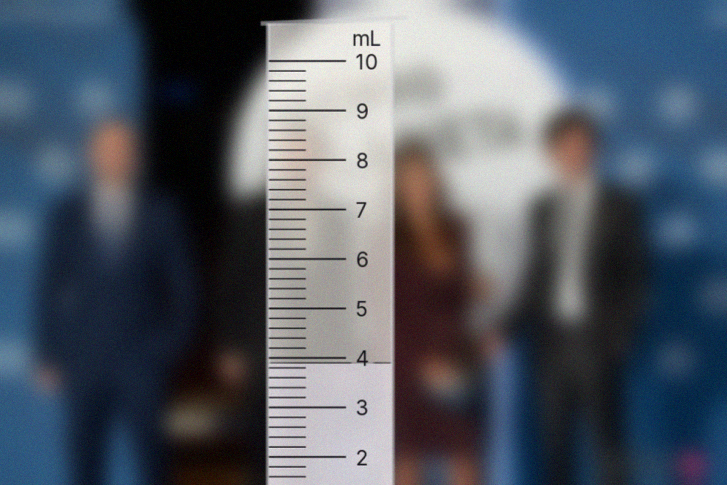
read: 3.9 mL
